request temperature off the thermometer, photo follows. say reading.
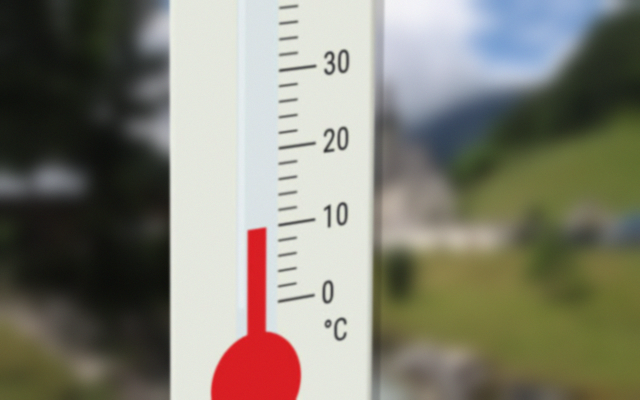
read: 10 °C
